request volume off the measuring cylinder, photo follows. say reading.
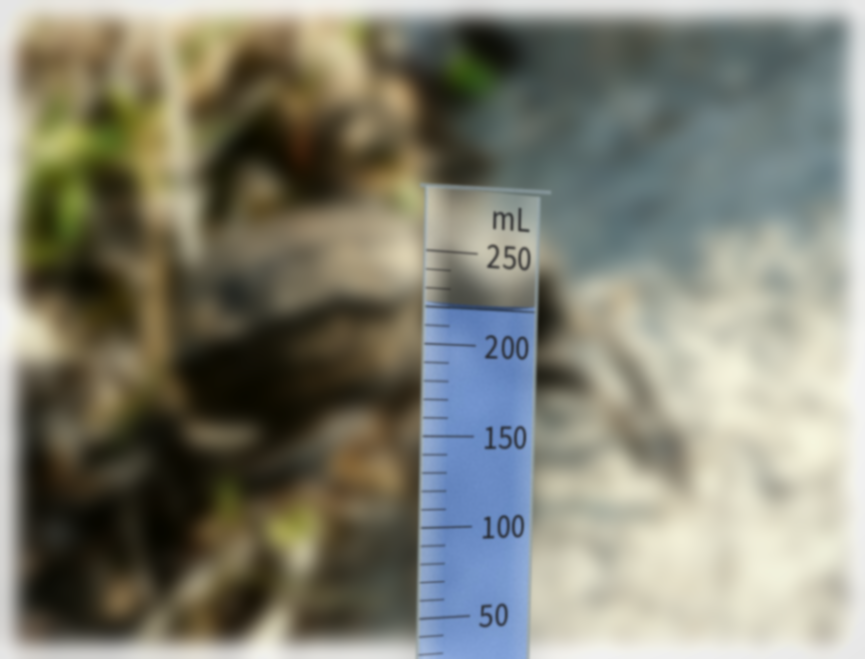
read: 220 mL
